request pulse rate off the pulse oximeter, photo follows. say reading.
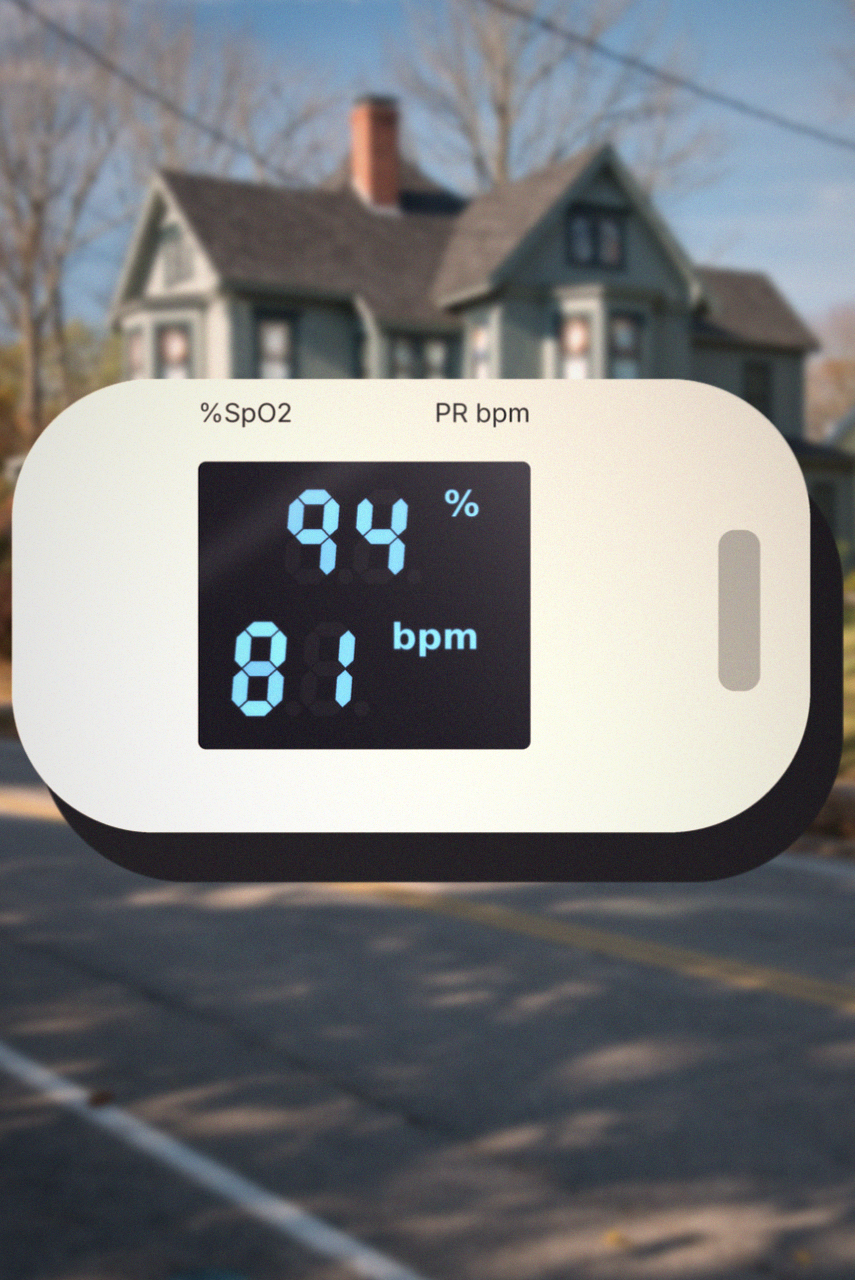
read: 81 bpm
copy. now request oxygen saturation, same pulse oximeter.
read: 94 %
